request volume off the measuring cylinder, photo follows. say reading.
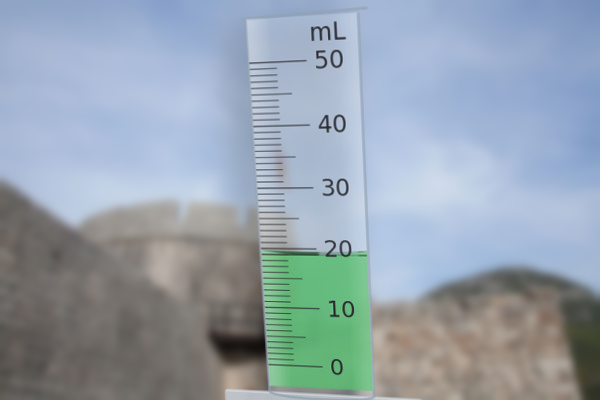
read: 19 mL
